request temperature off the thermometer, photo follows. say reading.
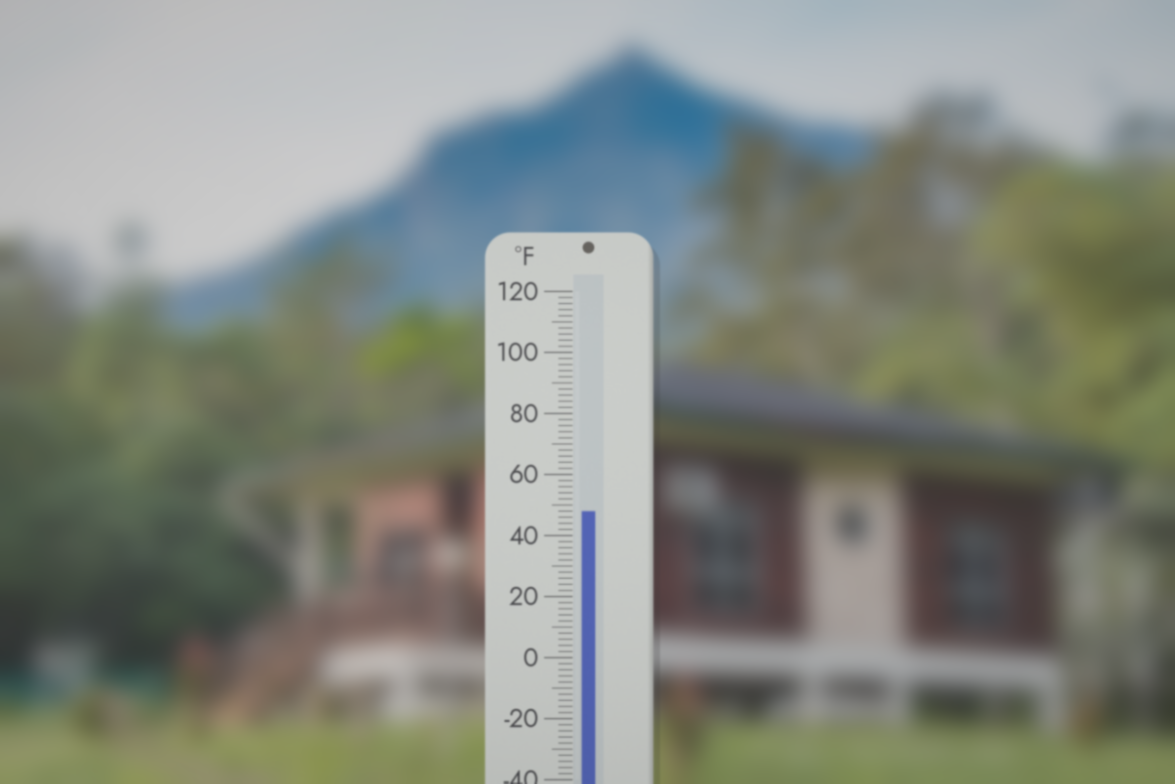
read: 48 °F
